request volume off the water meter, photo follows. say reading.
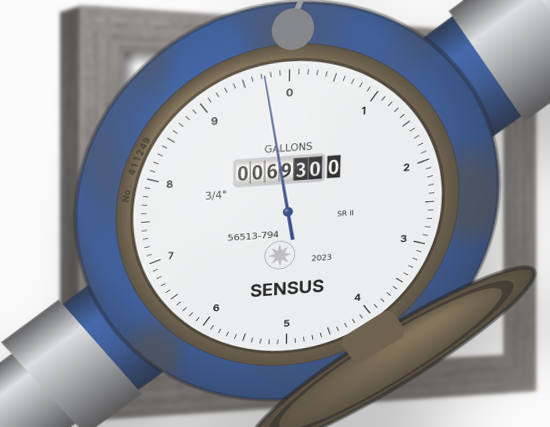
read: 69299.7 gal
